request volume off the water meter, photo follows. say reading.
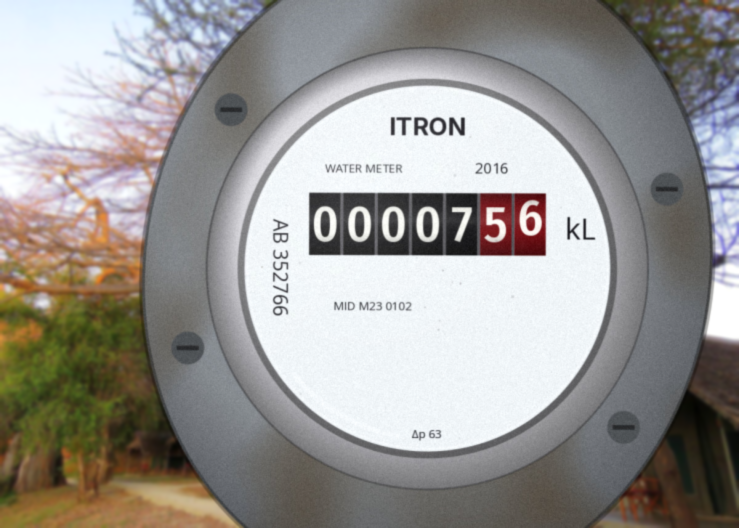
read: 7.56 kL
